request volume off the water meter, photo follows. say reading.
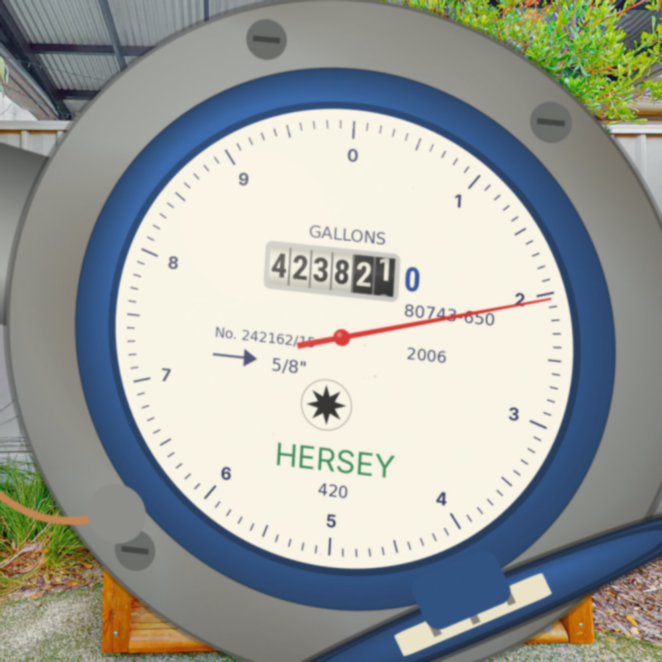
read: 4238212.0 gal
